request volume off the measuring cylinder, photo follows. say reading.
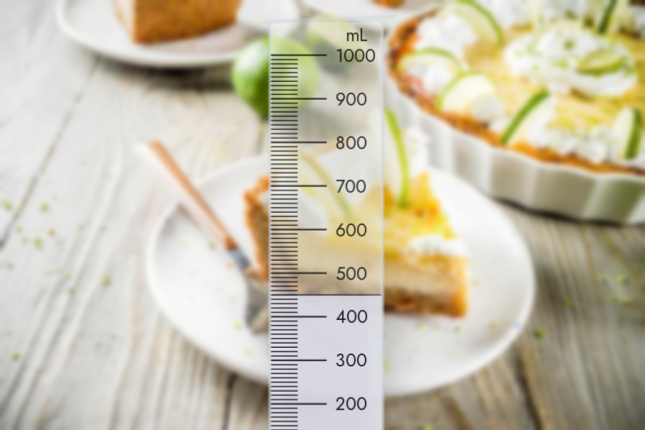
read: 450 mL
